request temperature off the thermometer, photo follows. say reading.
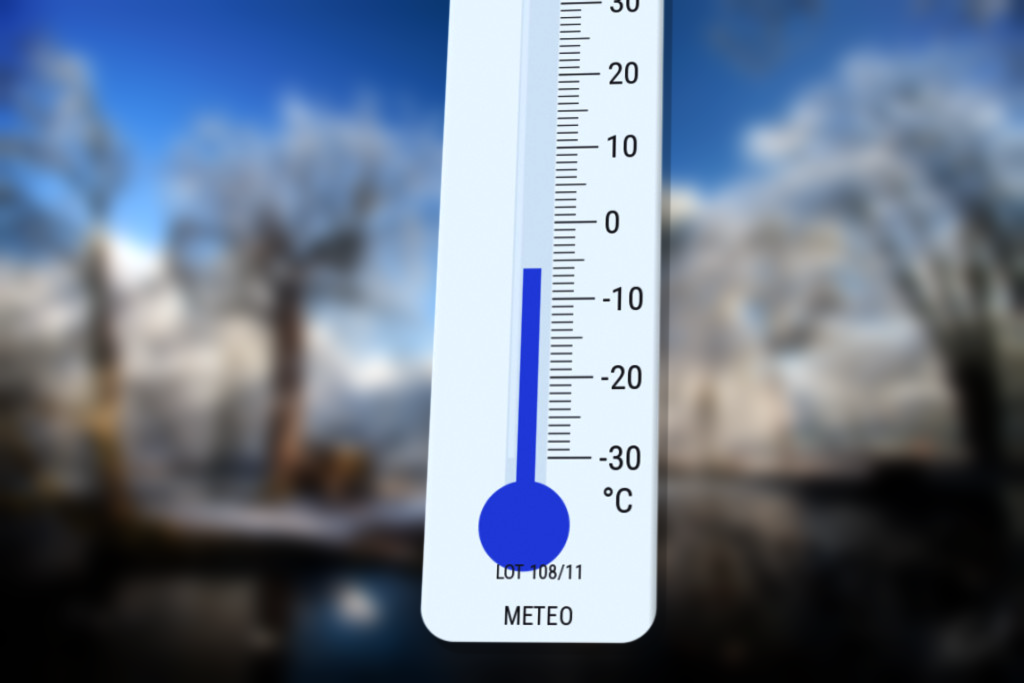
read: -6 °C
